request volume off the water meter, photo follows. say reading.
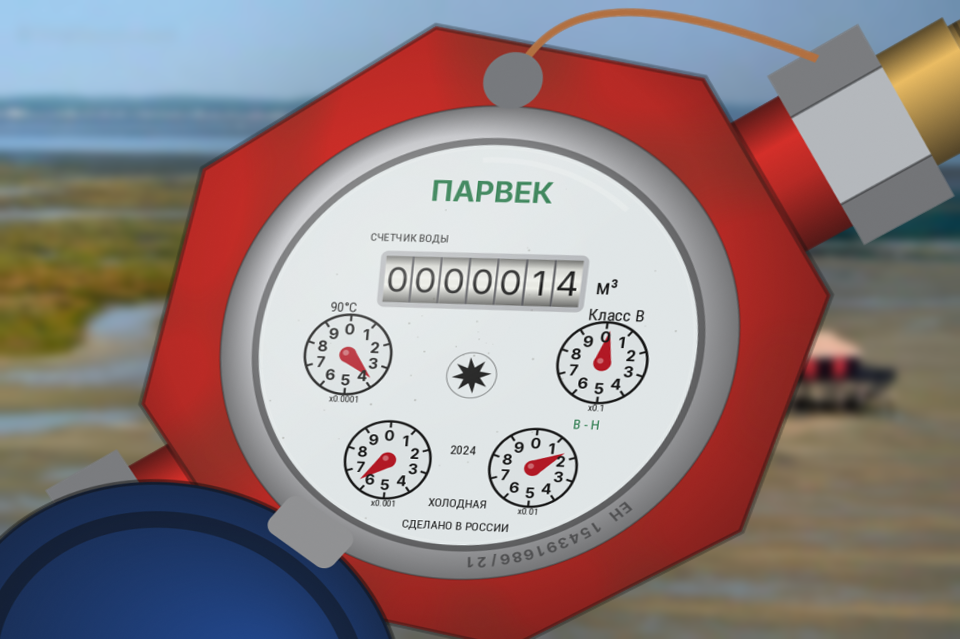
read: 14.0163 m³
